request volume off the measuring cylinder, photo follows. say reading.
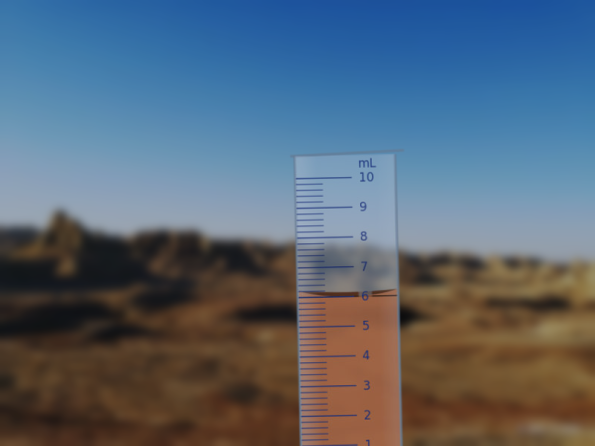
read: 6 mL
